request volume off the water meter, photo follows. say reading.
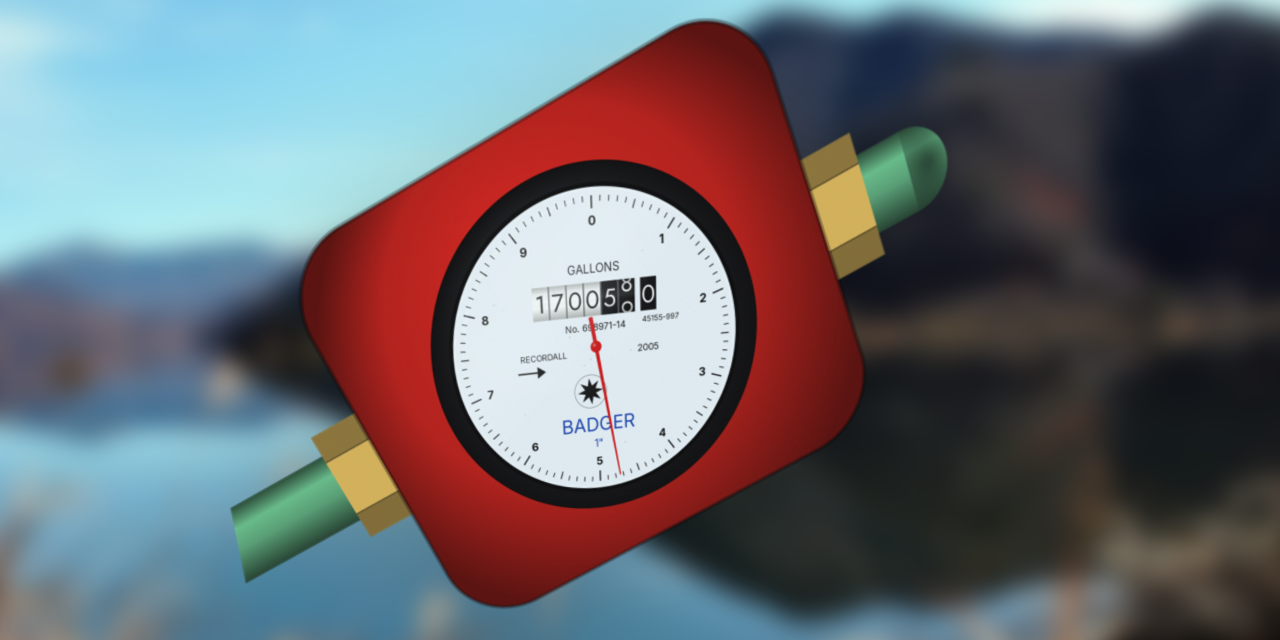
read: 1700584.7 gal
